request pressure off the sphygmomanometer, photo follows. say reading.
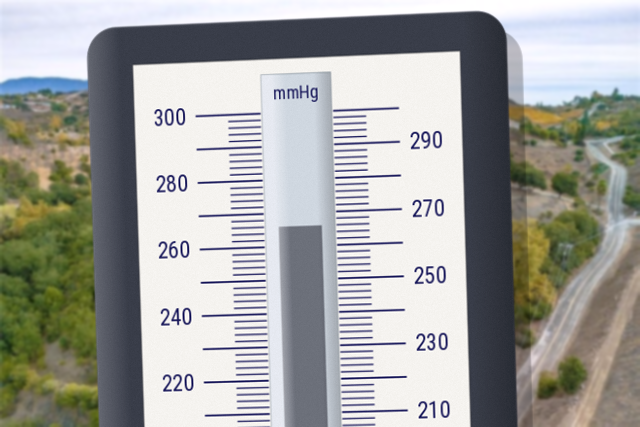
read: 266 mmHg
